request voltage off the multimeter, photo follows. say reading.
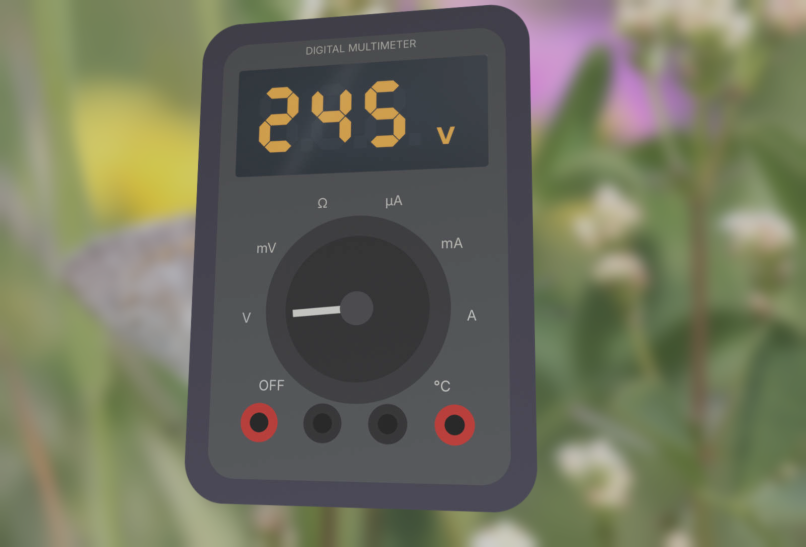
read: 245 V
